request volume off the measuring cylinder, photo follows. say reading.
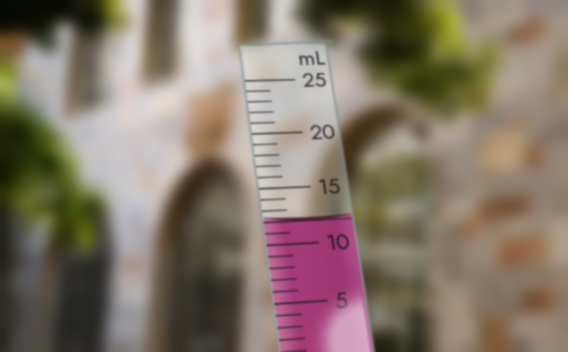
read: 12 mL
